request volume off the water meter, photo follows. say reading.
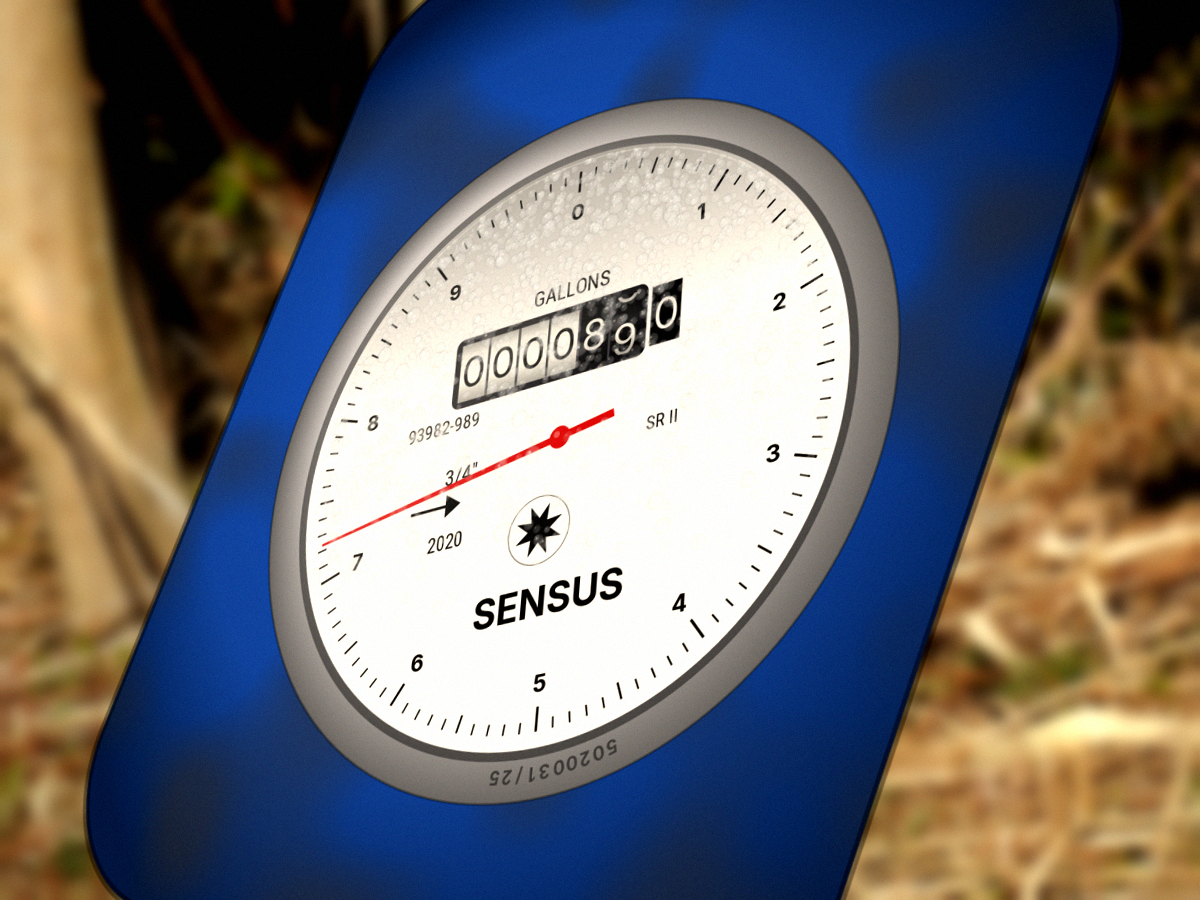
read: 887.2 gal
